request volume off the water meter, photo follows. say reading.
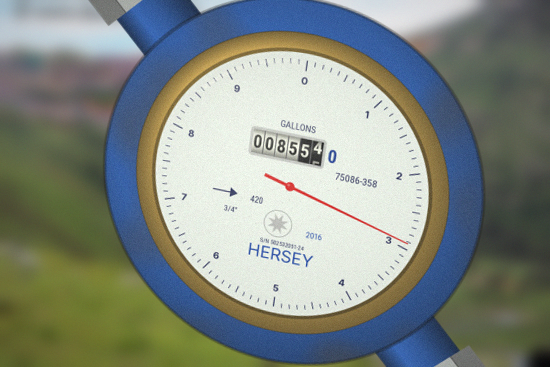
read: 85542.9 gal
